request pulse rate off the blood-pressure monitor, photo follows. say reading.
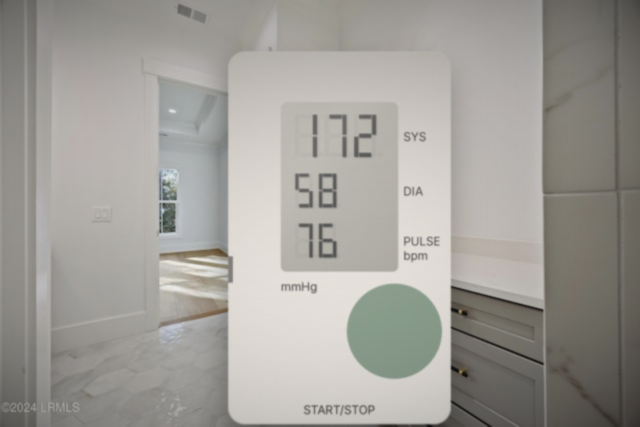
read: 76 bpm
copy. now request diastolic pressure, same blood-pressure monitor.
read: 58 mmHg
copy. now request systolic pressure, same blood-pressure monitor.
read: 172 mmHg
